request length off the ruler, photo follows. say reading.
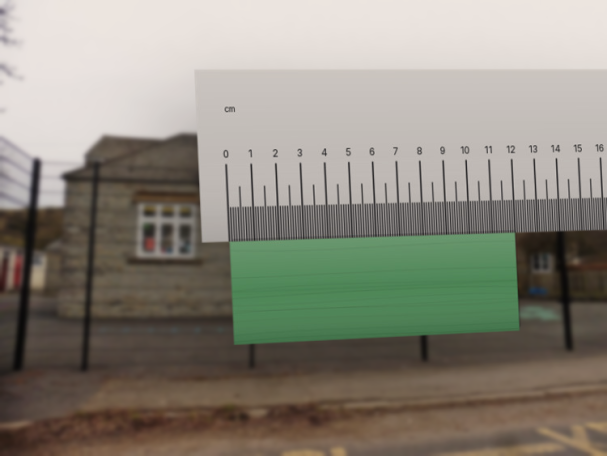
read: 12 cm
